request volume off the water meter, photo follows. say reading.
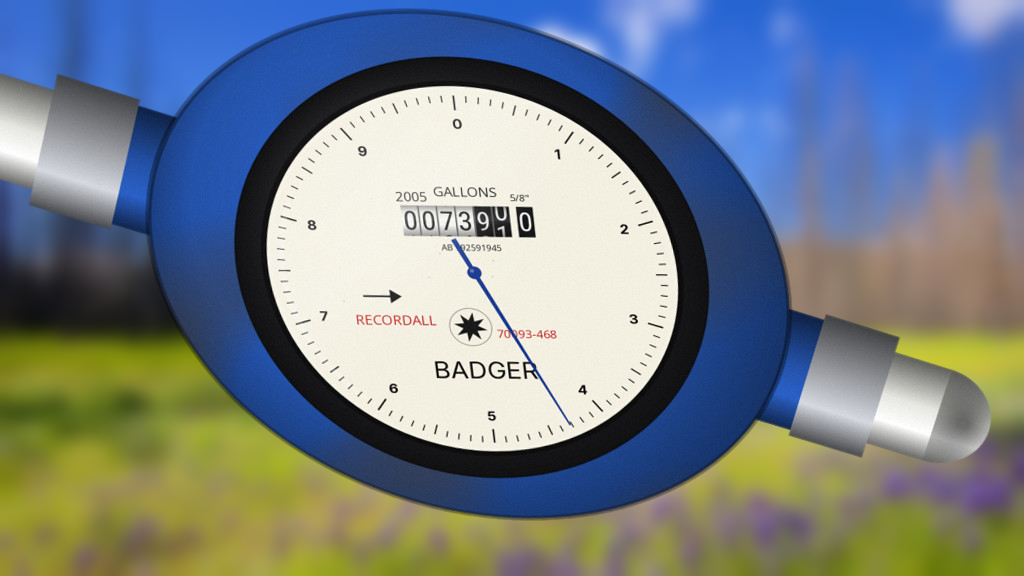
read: 73904.3 gal
